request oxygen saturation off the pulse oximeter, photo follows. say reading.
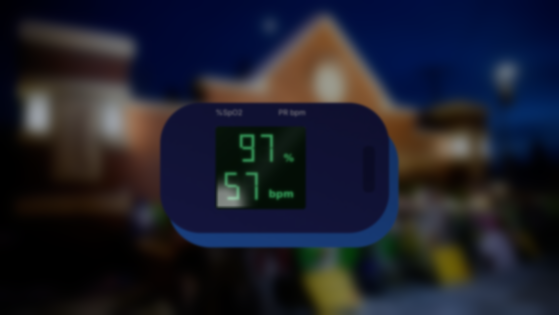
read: 97 %
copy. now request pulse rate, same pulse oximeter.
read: 57 bpm
